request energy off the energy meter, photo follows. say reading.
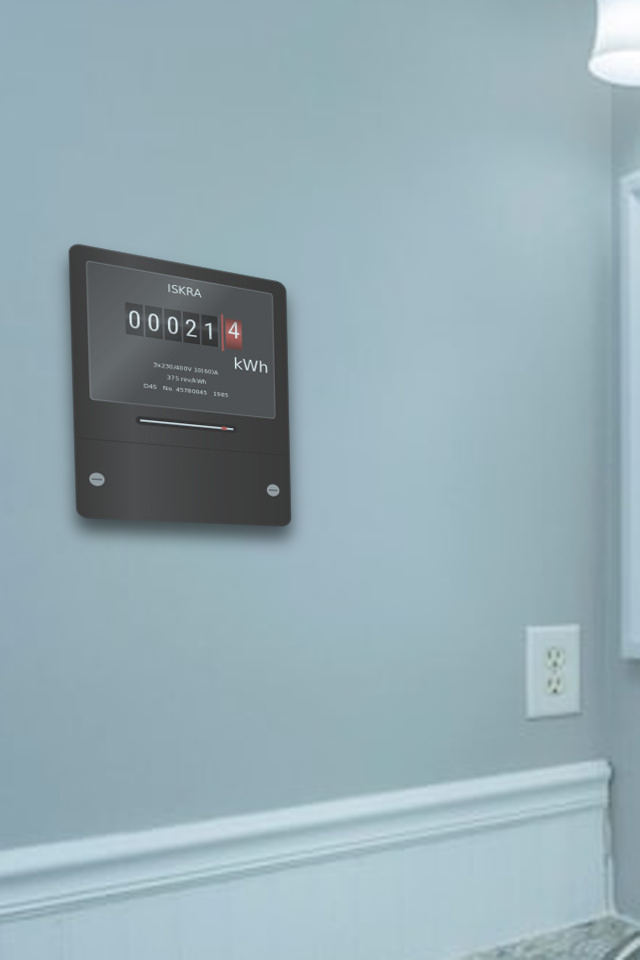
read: 21.4 kWh
